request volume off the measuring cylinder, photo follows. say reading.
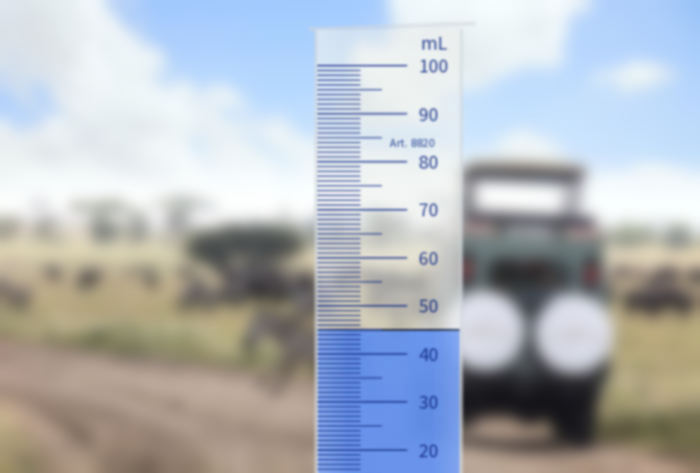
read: 45 mL
